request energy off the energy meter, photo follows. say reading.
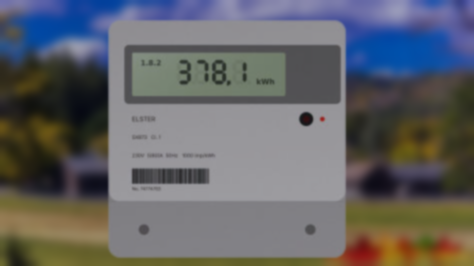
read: 378.1 kWh
